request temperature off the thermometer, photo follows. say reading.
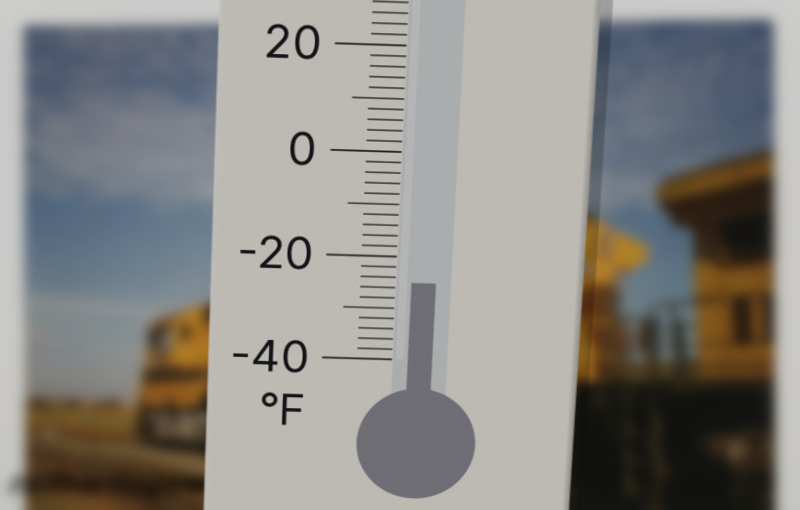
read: -25 °F
